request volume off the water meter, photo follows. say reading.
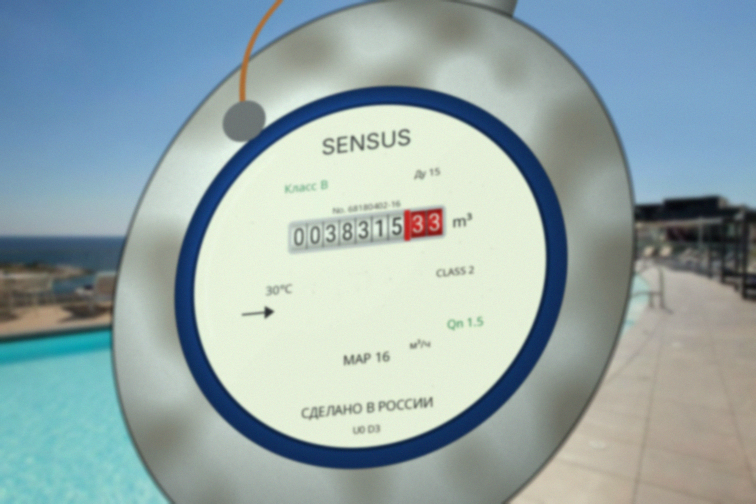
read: 38315.33 m³
